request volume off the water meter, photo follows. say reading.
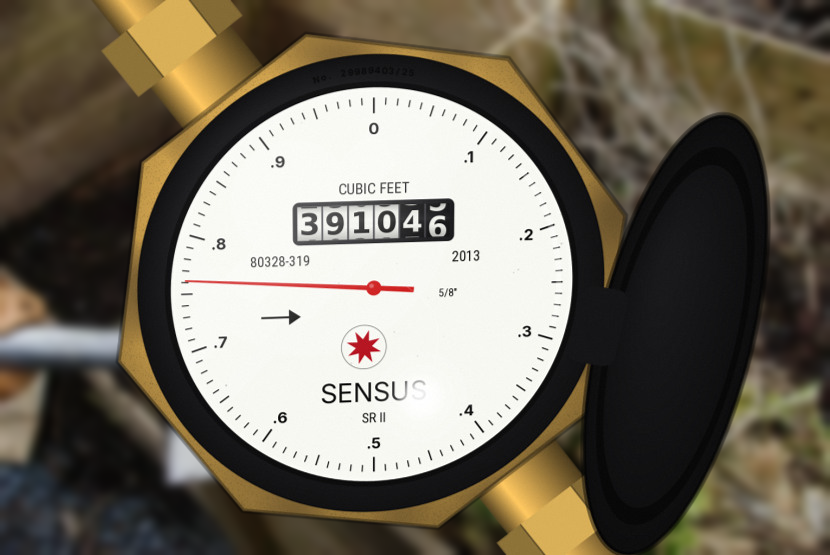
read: 391045.76 ft³
